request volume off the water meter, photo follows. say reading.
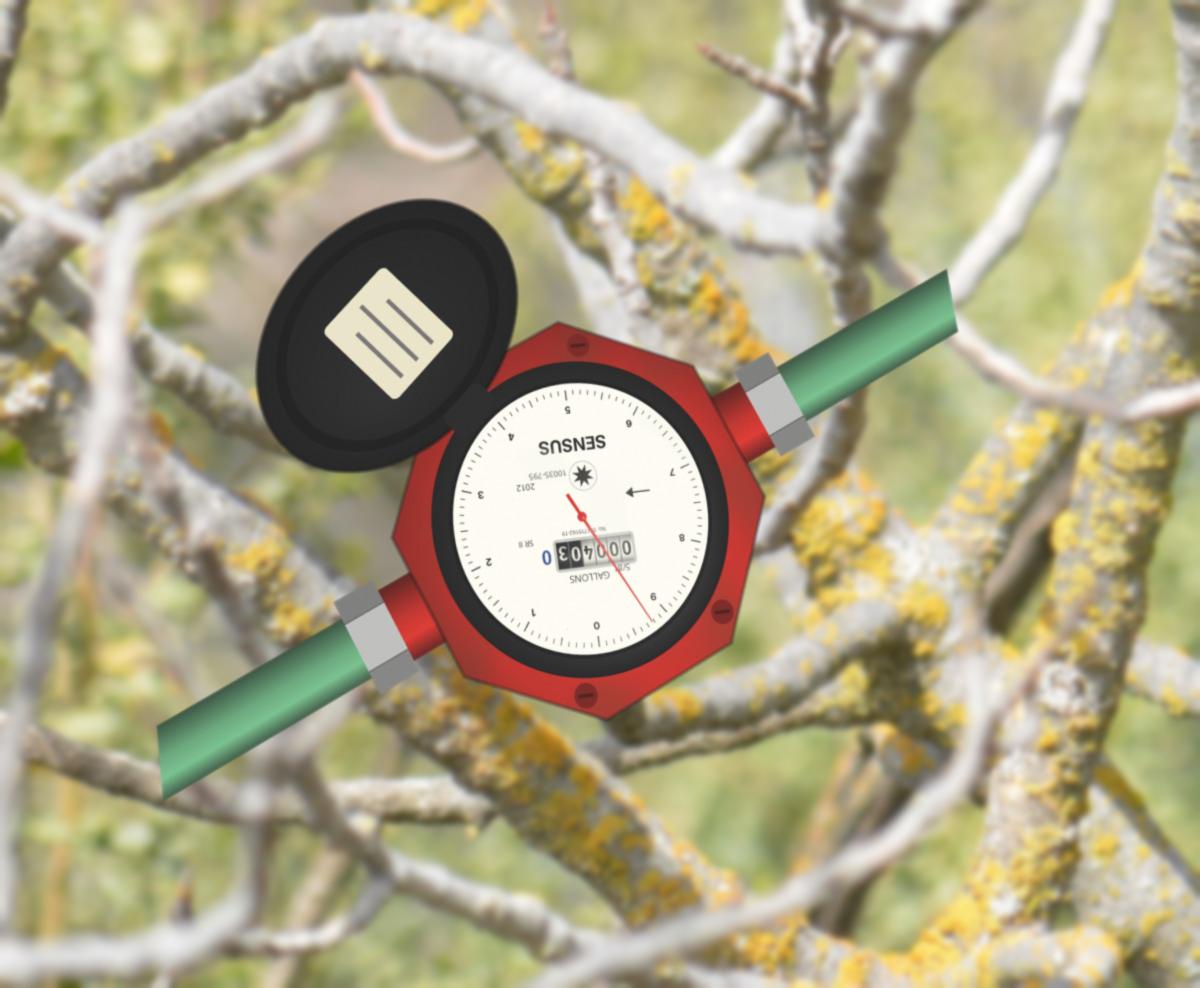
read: 4029.2 gal
